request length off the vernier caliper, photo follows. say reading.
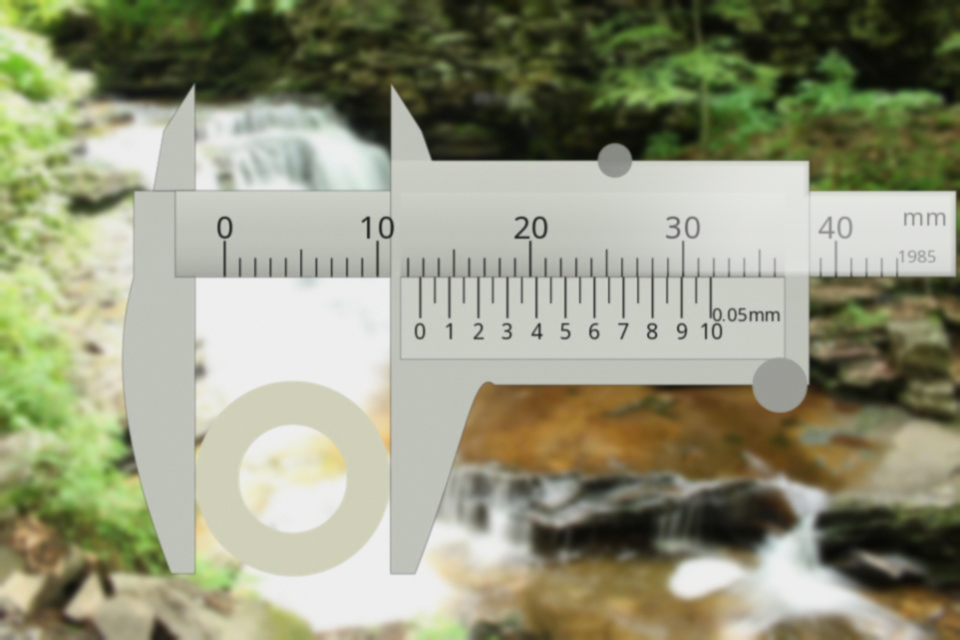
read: 12.8 mm
